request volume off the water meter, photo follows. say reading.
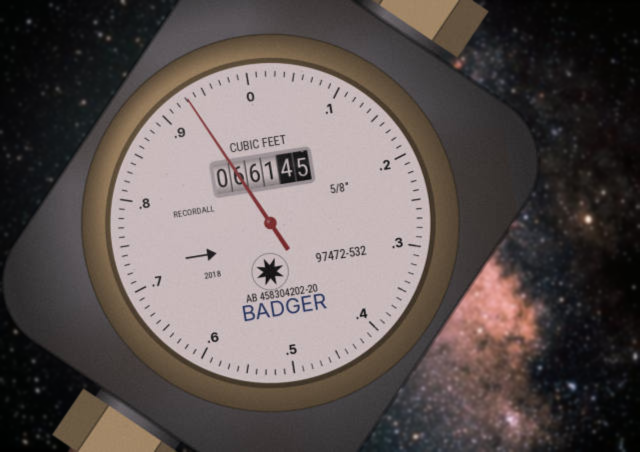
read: 66144.93 ft³
